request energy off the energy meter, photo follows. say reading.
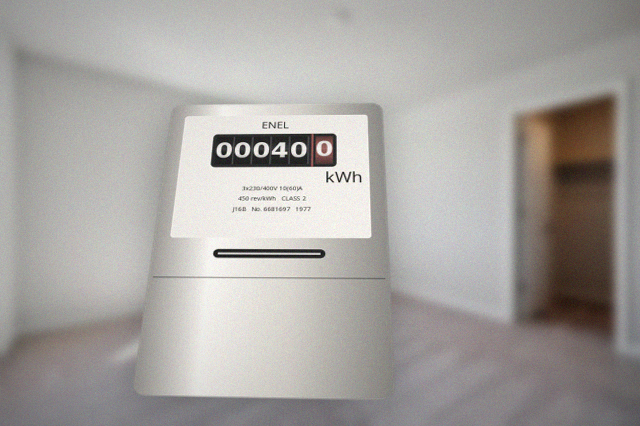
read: 40.0 kWh
